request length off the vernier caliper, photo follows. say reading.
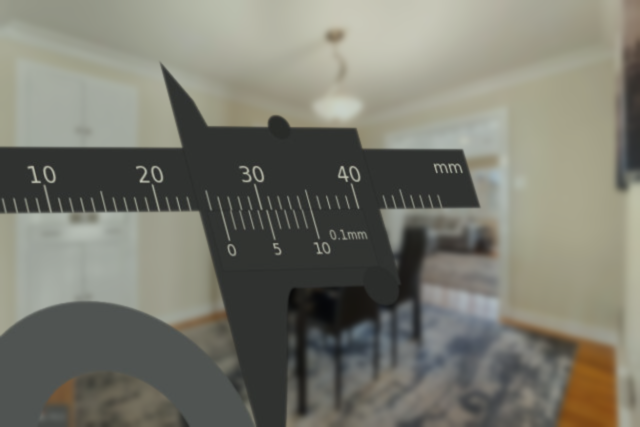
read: 26.0 mm
